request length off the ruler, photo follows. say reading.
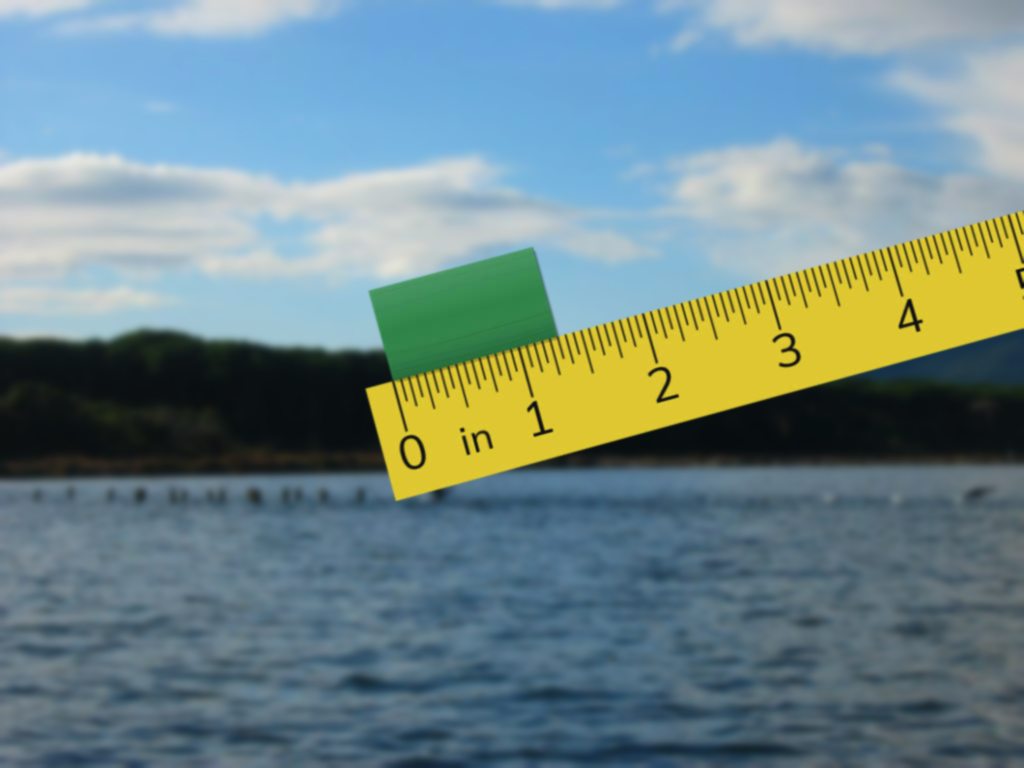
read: 1.3125 in
